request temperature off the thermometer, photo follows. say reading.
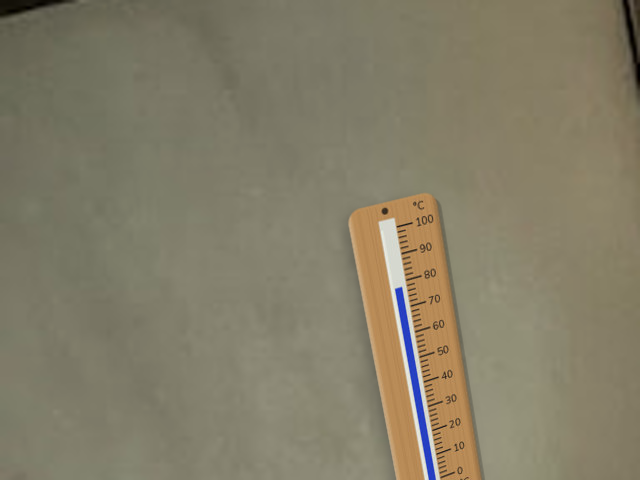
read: 78 °C
